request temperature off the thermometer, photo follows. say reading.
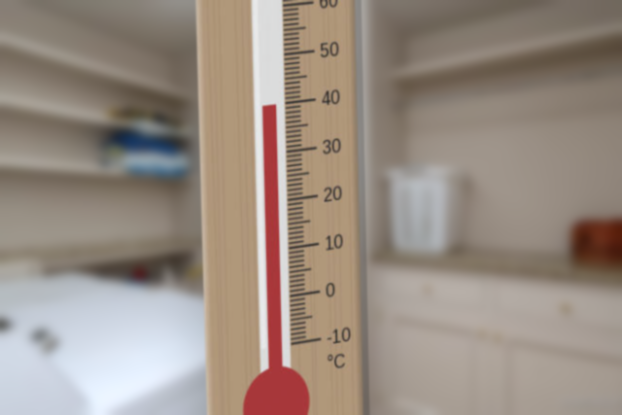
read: 40 °C
